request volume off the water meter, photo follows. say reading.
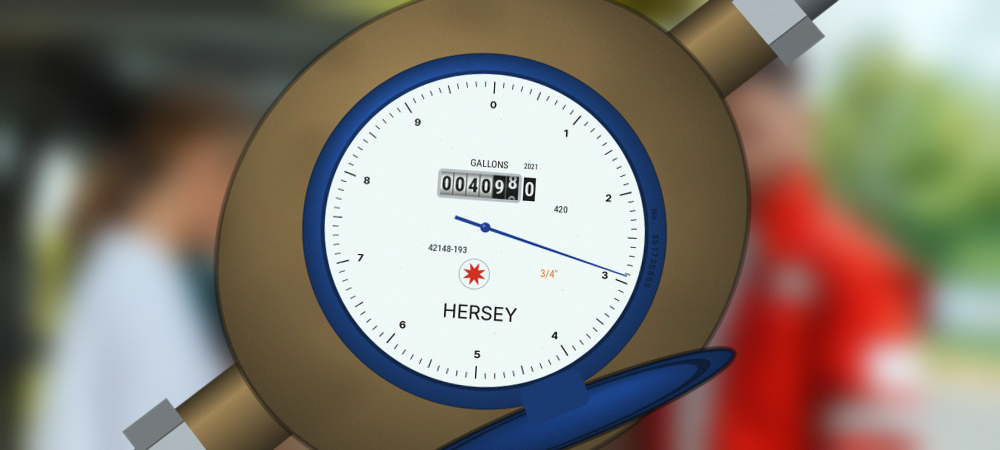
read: 40982.9 gal
